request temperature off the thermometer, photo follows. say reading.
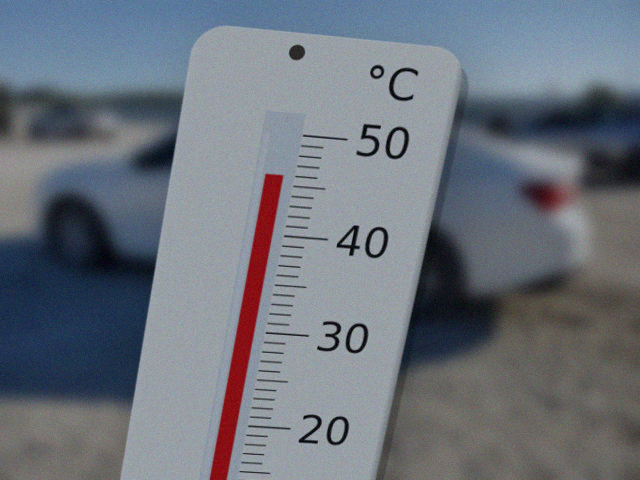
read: 46 °C
